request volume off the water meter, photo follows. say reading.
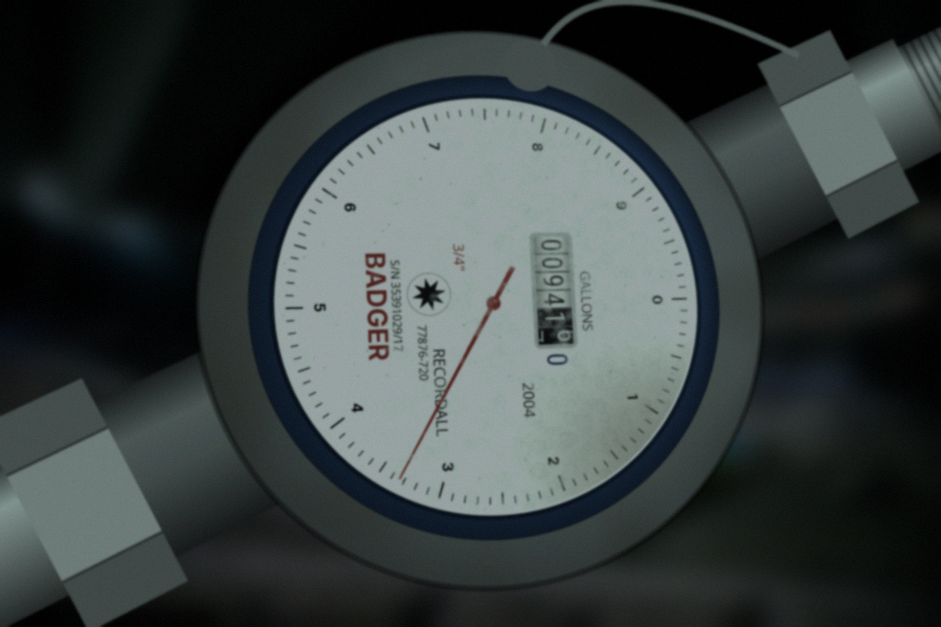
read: 94163.3 gal
